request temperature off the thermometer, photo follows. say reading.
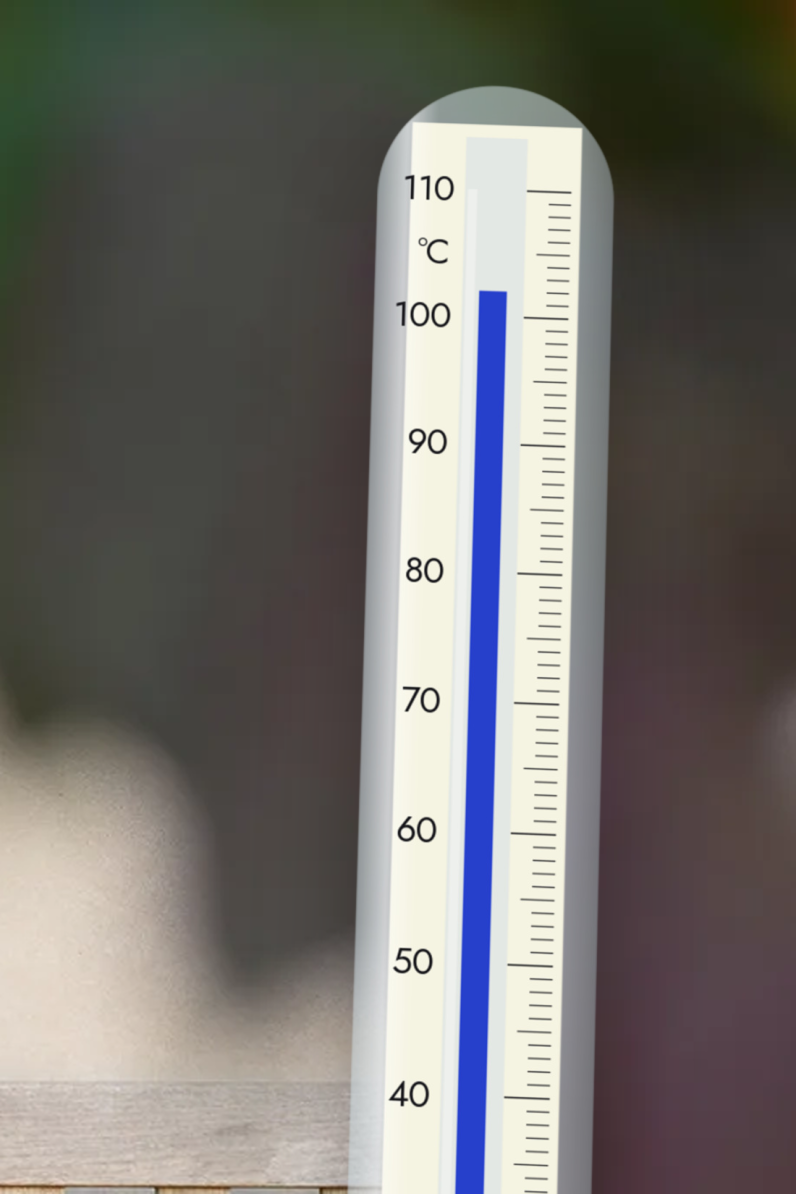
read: 102 °C
